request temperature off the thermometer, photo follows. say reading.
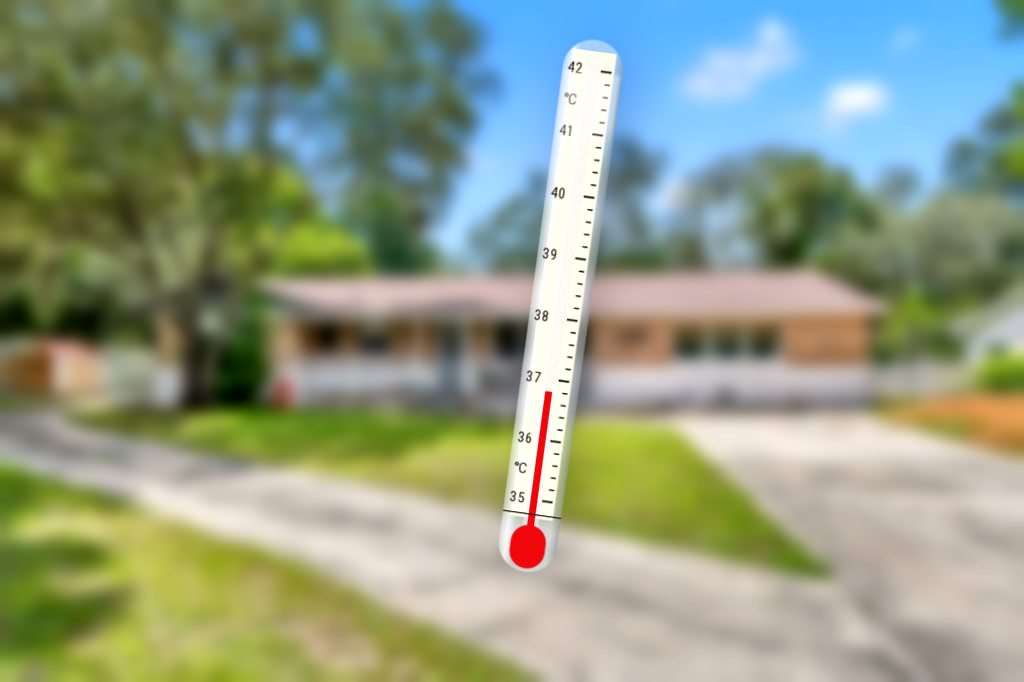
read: 36.8 °C
